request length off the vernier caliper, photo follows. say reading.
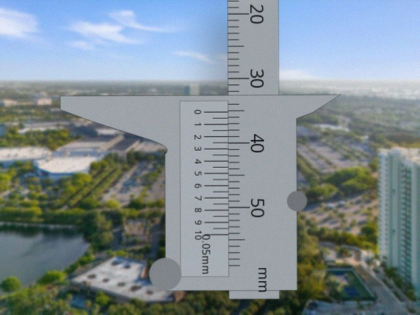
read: 35.2 mm
